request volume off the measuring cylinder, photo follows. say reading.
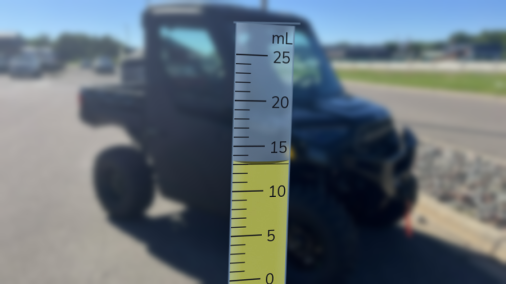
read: 13 mL
